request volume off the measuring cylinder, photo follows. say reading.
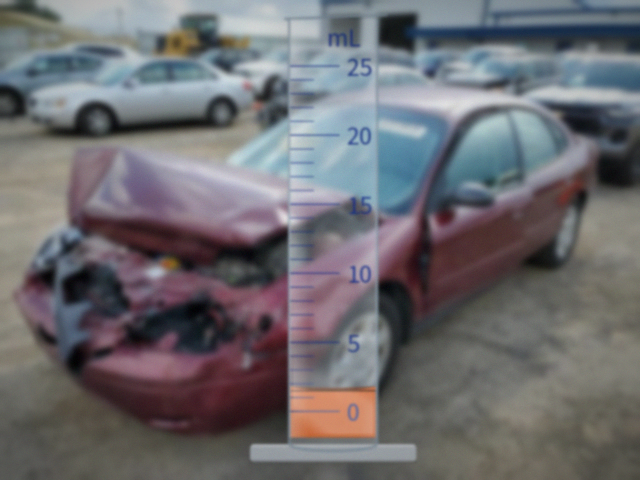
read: 1.5 mL
